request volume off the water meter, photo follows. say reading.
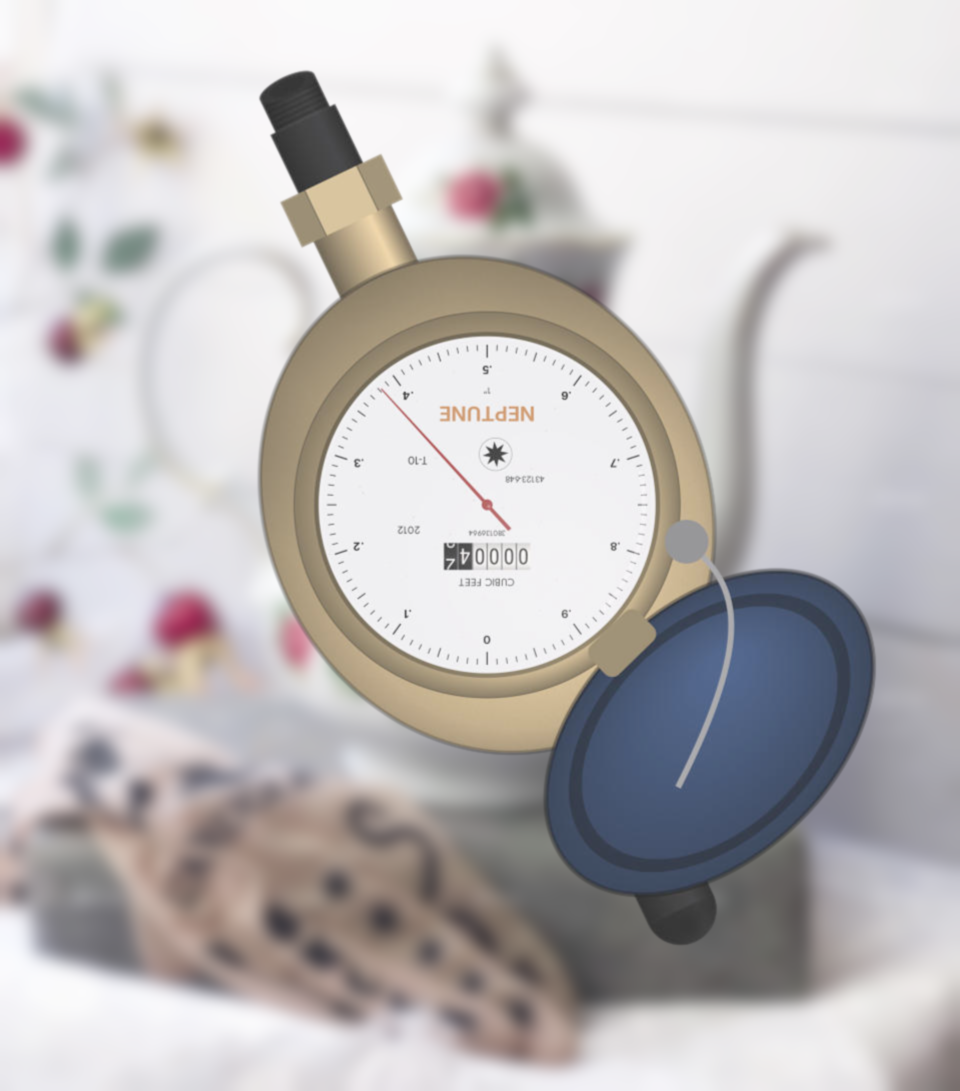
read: 42.38 ft³
